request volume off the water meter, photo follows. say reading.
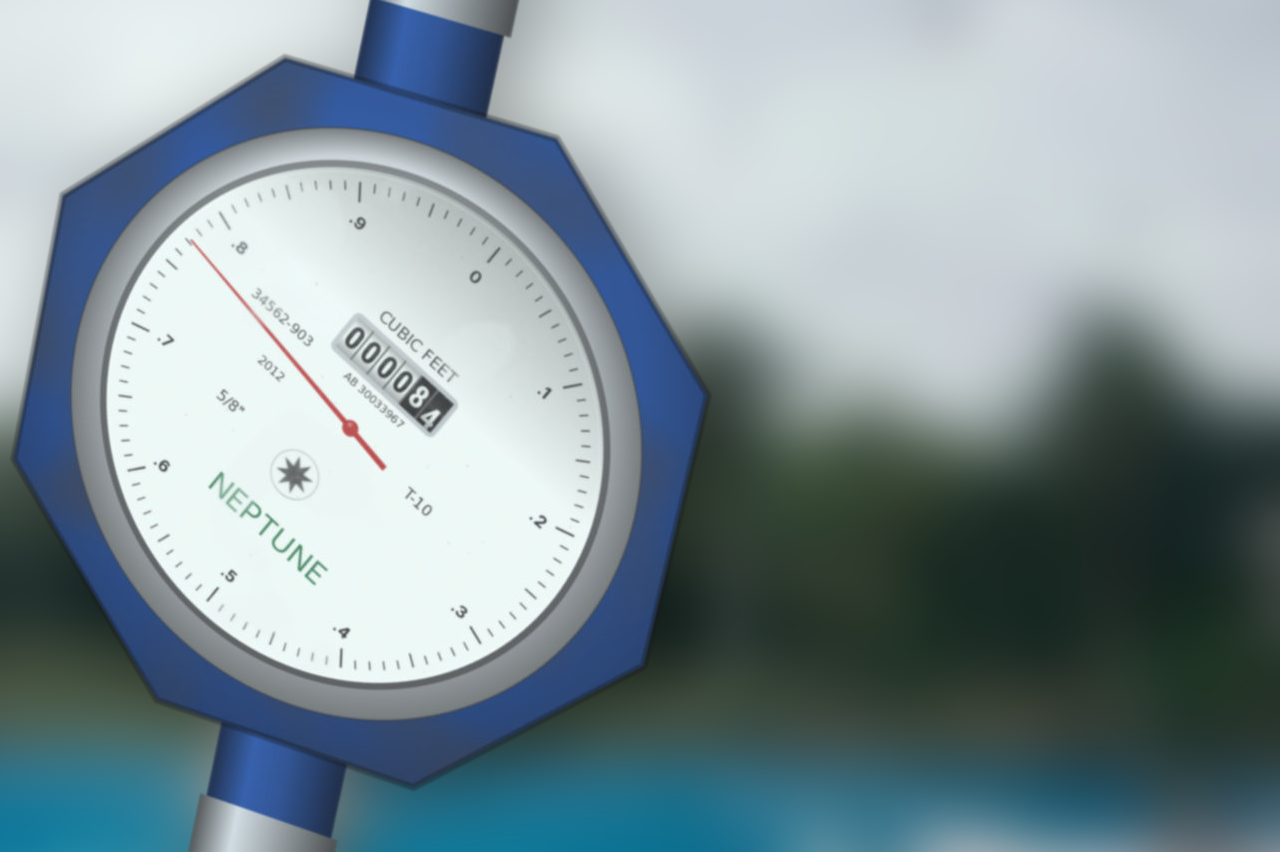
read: 83.77 ft³
